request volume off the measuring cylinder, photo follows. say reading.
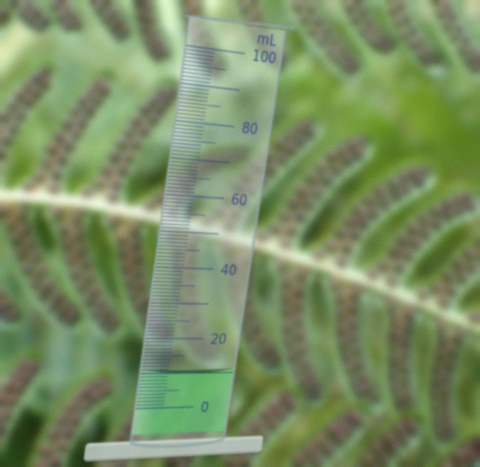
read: 10 mL
